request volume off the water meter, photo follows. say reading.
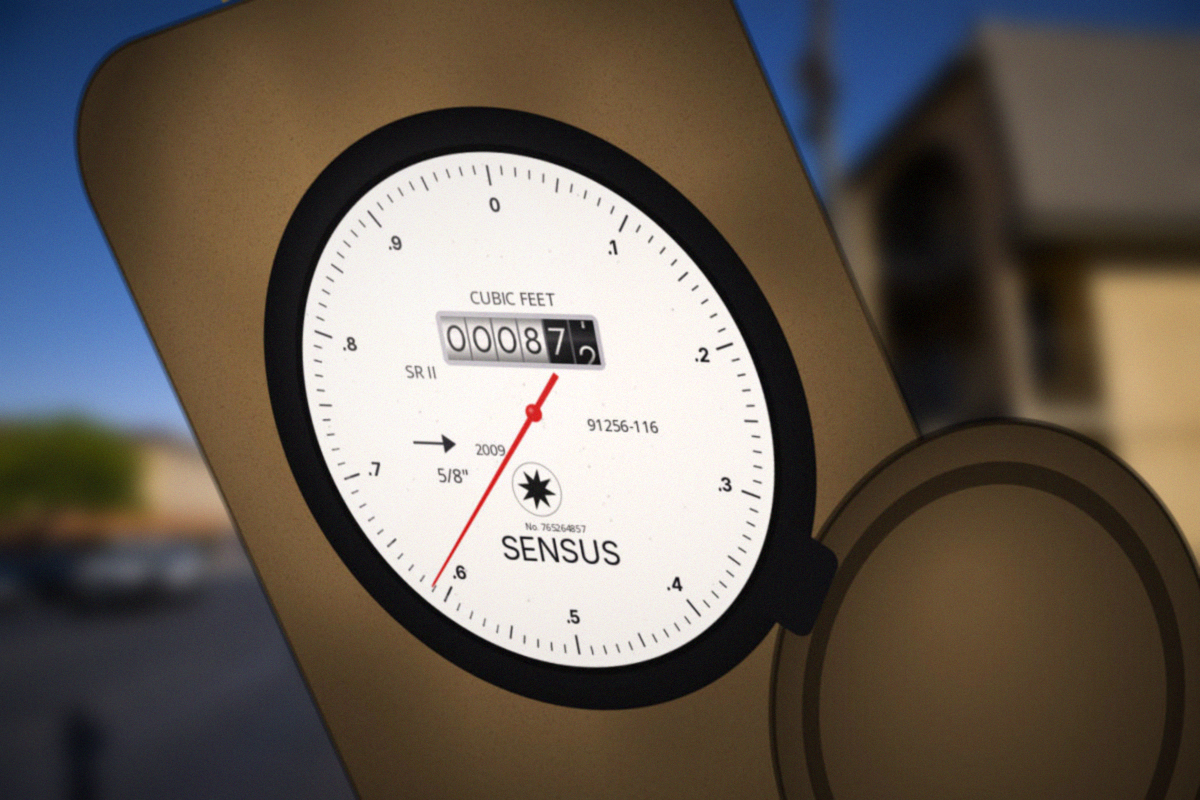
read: 871.61 ft³
